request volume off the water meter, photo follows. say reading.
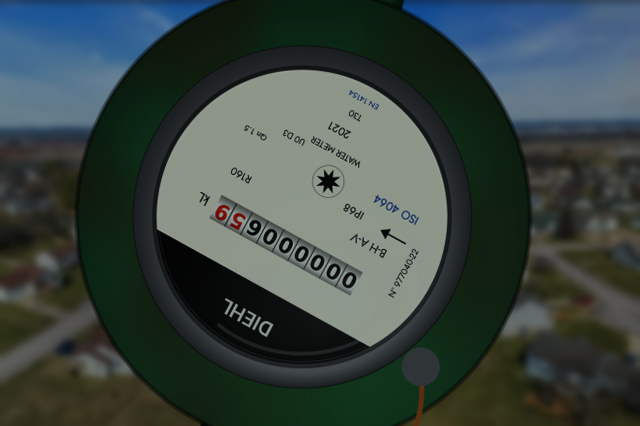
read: 6.59 kL
